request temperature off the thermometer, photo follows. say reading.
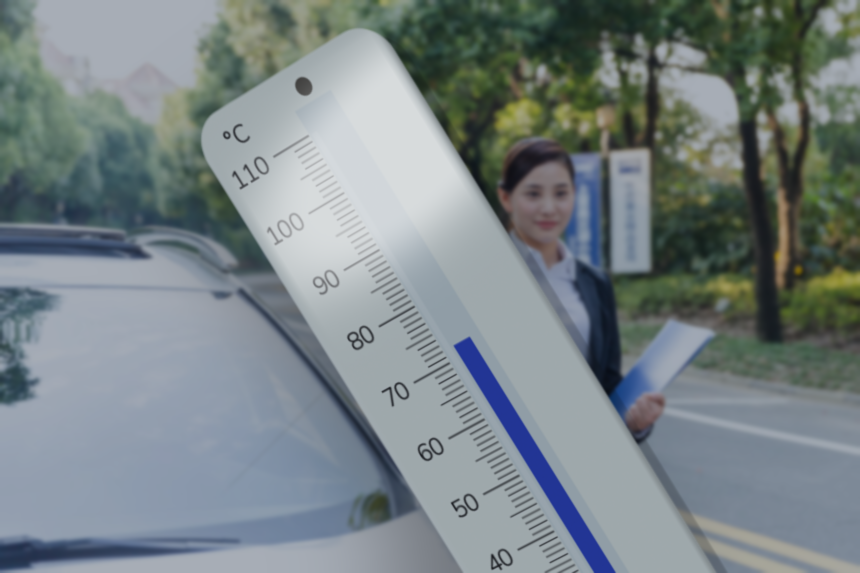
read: 72 °C
